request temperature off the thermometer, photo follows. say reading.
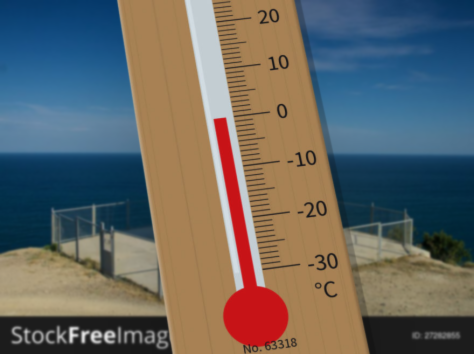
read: 0 °C
